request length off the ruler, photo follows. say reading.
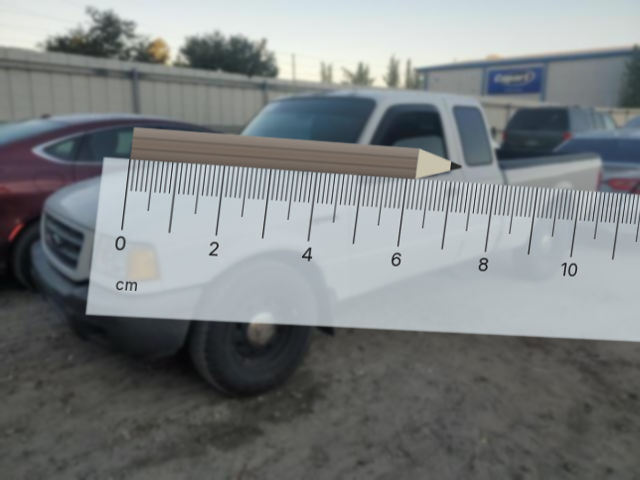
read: 7.2 cm
